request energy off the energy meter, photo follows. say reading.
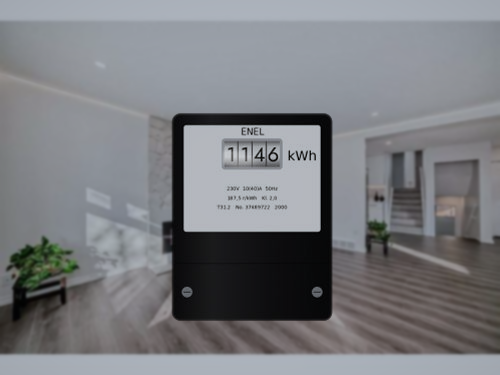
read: 1146 kWh
